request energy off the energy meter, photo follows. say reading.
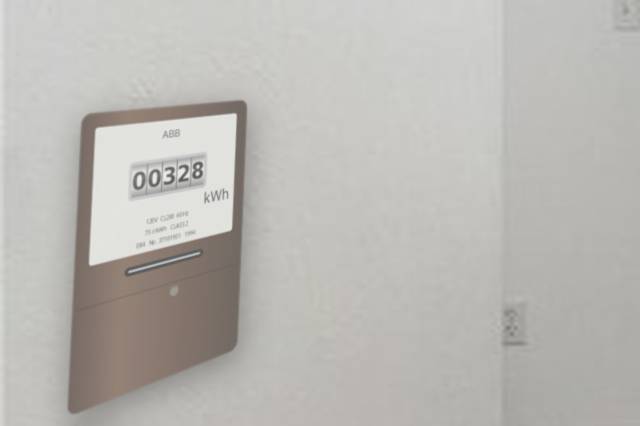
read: 328 kWh
